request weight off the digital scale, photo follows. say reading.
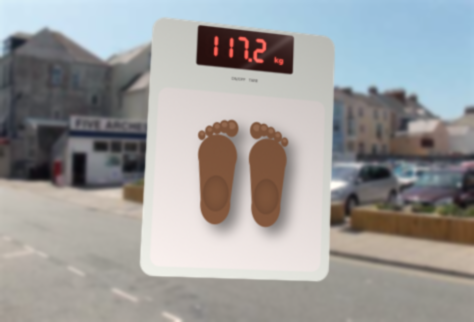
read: 117.2 kg
